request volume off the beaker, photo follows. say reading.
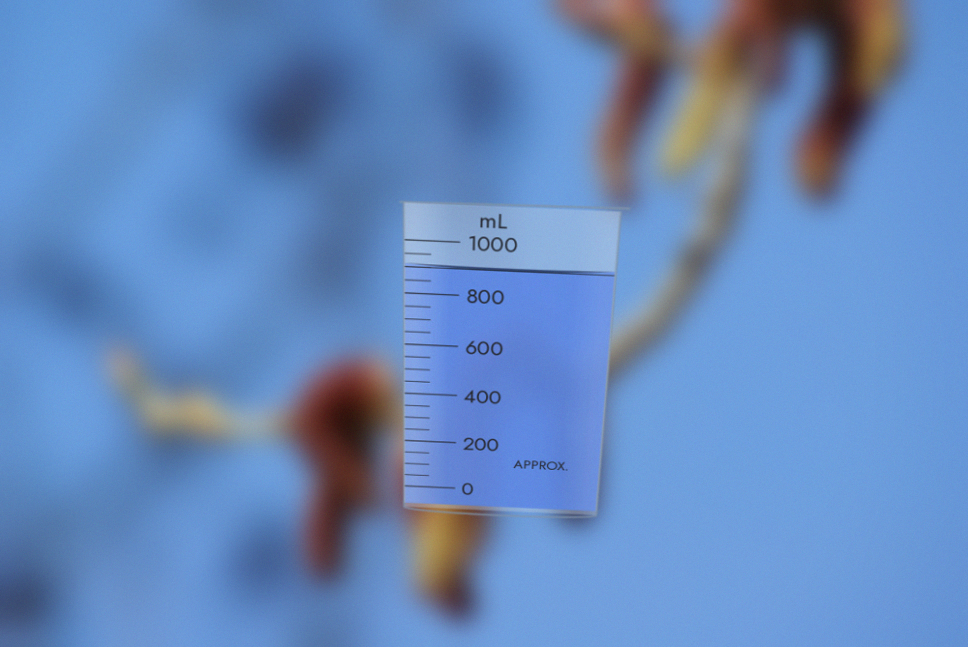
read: 900 mL
